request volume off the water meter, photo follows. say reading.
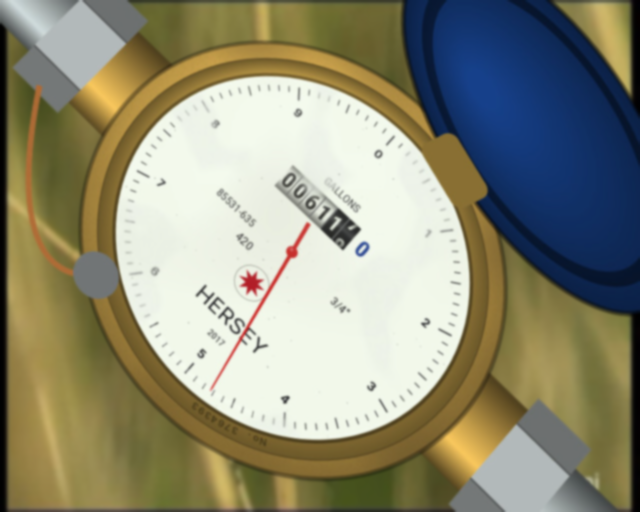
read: 61174.7 gal
